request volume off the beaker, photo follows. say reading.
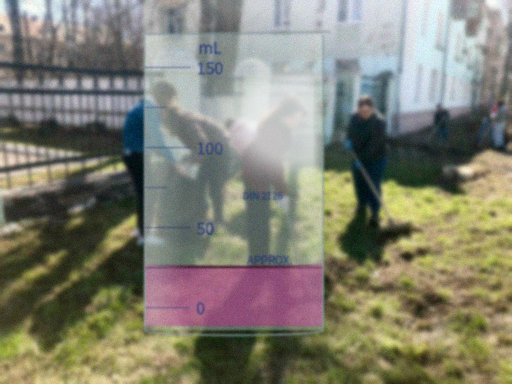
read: 25 mL
